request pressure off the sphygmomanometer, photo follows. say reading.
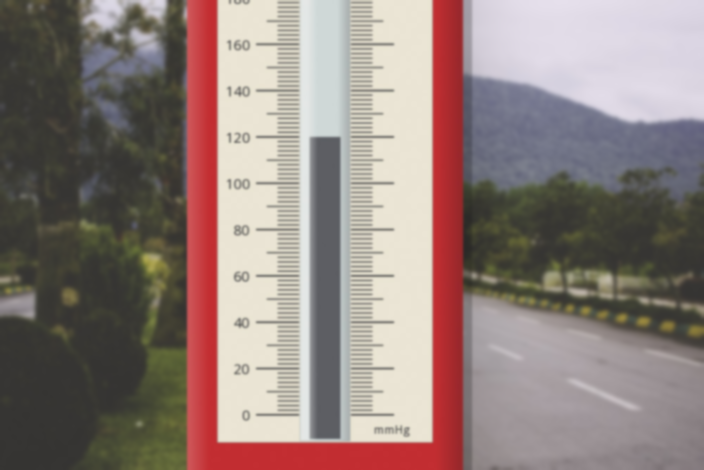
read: 120 mmHg
